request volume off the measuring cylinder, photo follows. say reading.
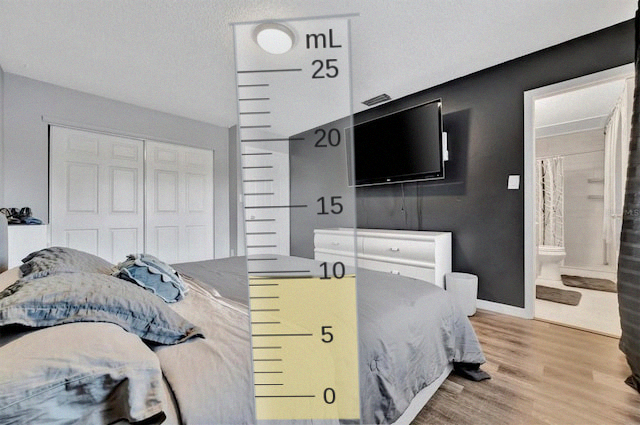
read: 9.5 mL
